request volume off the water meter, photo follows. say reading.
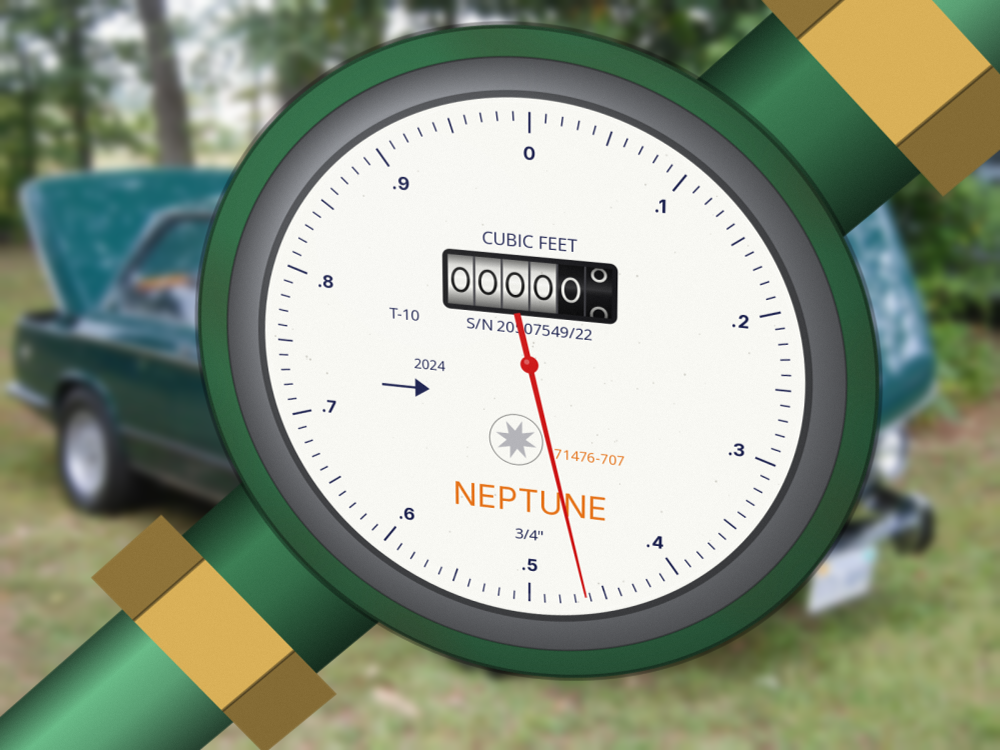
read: 8.46 ft³
